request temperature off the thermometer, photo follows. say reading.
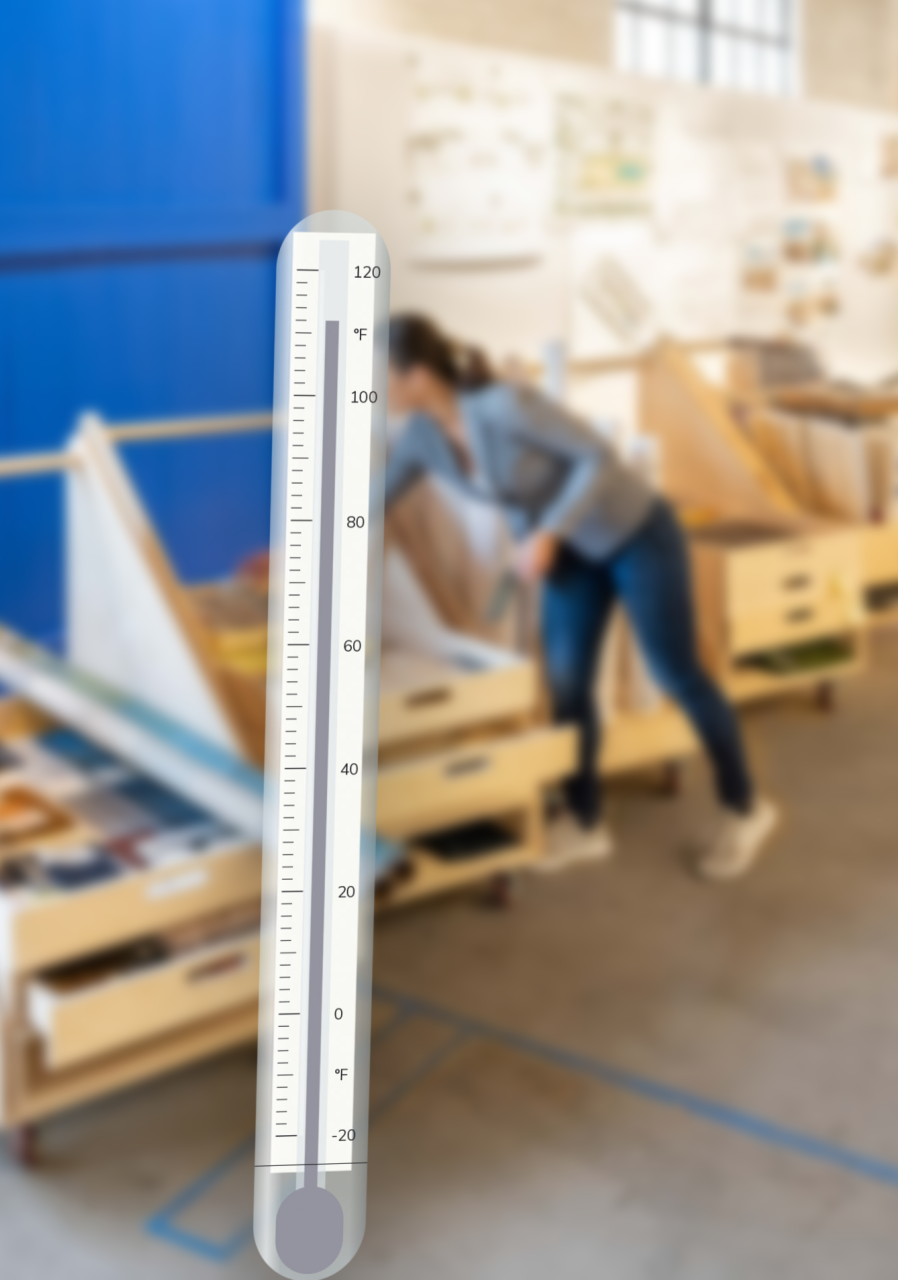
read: 112 °F
